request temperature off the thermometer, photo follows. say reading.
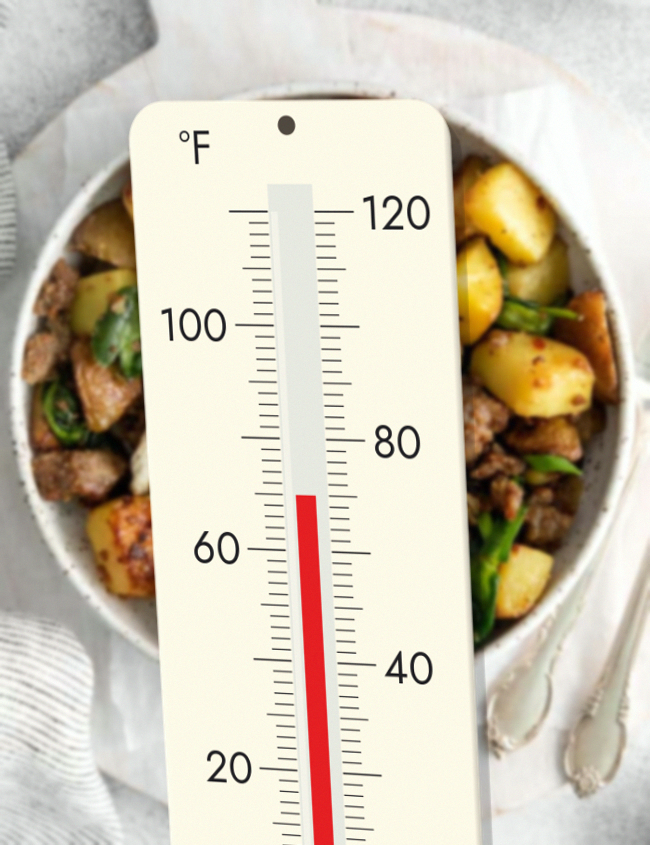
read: 70 °F
